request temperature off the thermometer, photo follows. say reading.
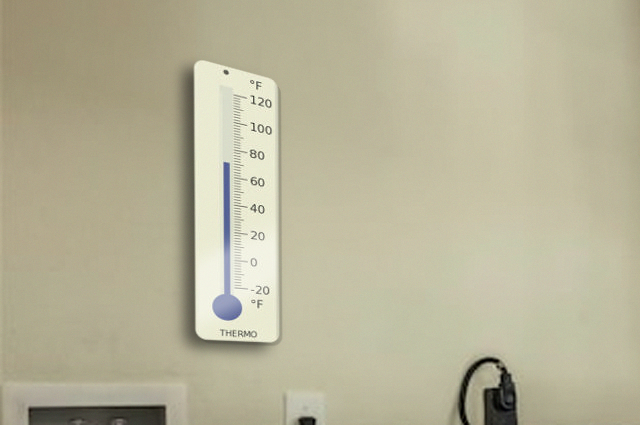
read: 70 °F
